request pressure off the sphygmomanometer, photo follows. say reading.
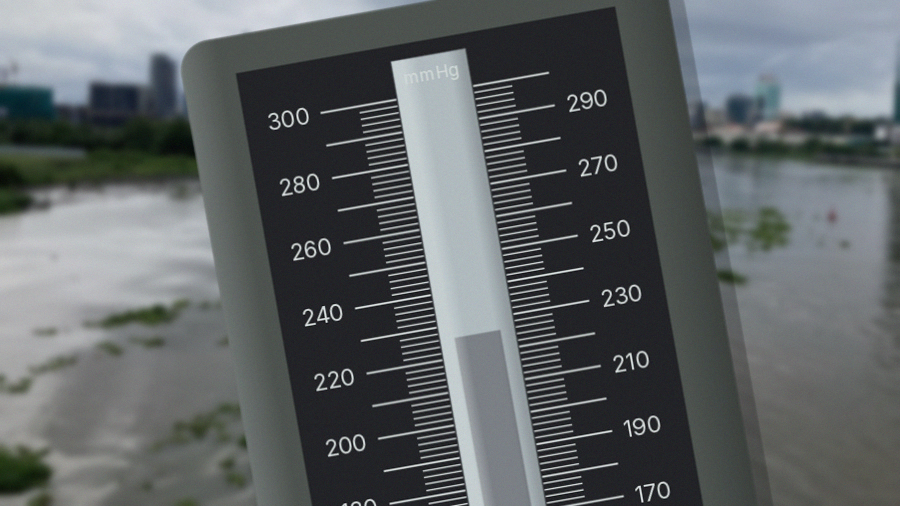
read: 226 mmHg
